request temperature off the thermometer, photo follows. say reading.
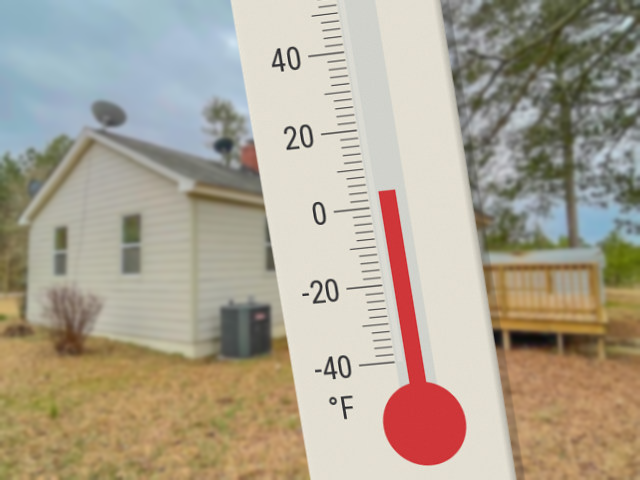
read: 4 °F
